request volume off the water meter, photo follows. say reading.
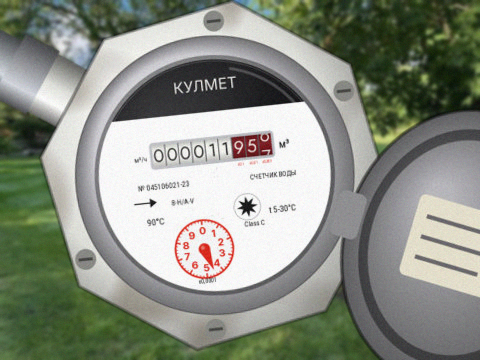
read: 11.9564 m³
